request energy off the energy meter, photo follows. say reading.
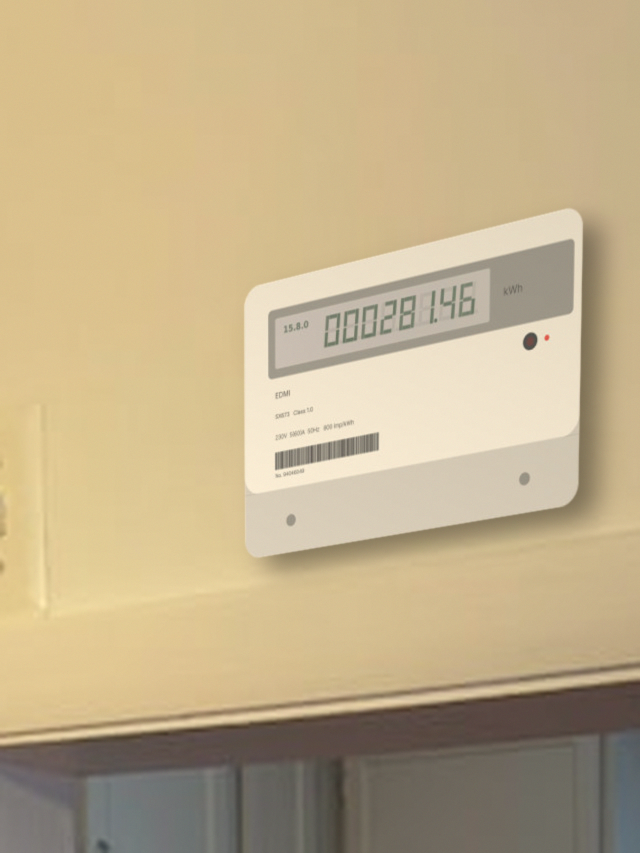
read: 281.46 kWh
